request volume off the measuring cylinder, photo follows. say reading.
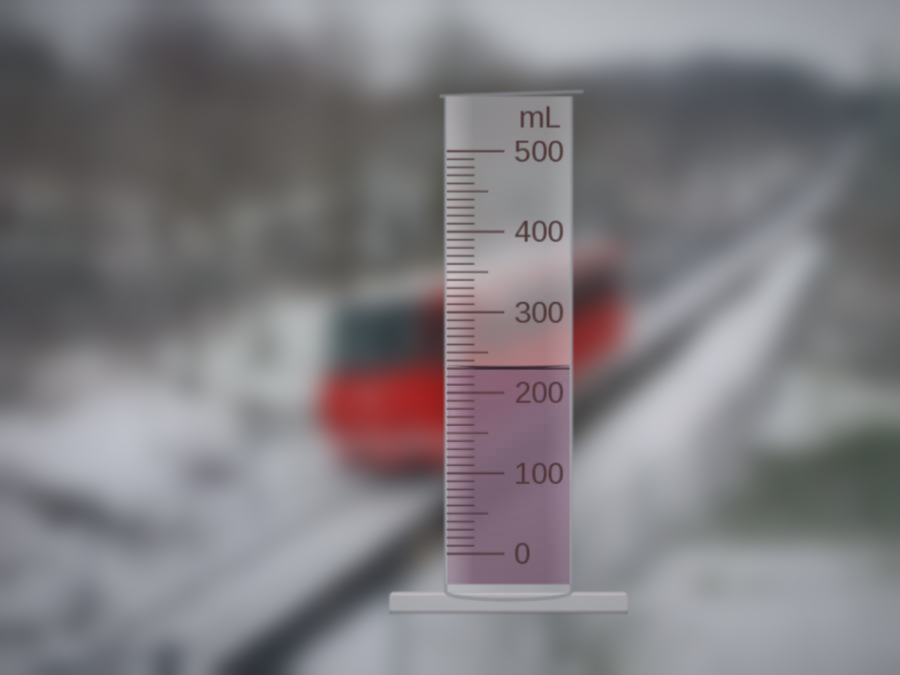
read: 230 mL
